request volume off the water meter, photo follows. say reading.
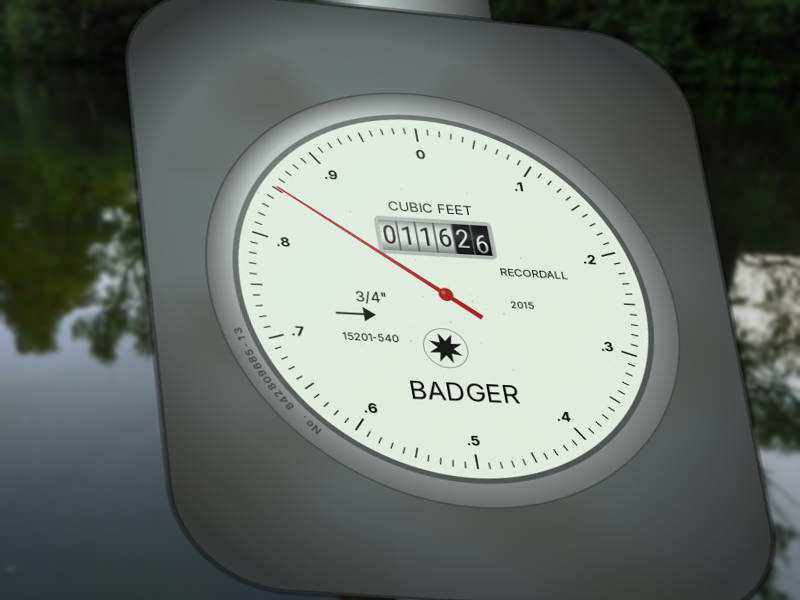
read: 11625.85 ft³
